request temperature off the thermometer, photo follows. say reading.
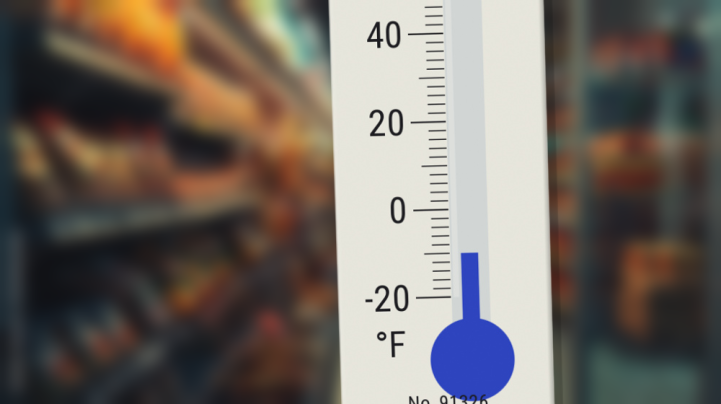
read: -10 °F
